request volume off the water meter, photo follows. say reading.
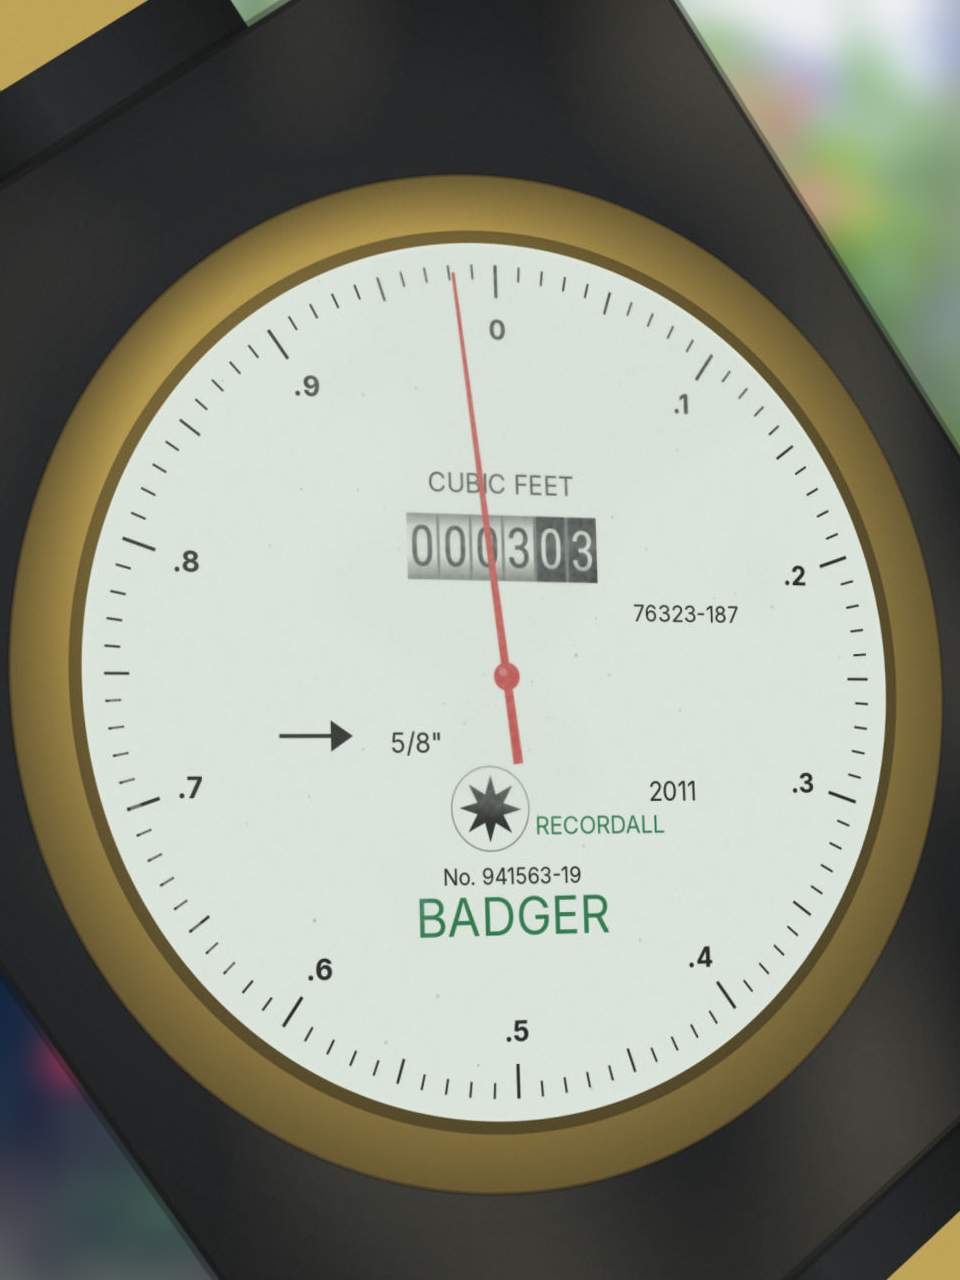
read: 302.98 ft³
